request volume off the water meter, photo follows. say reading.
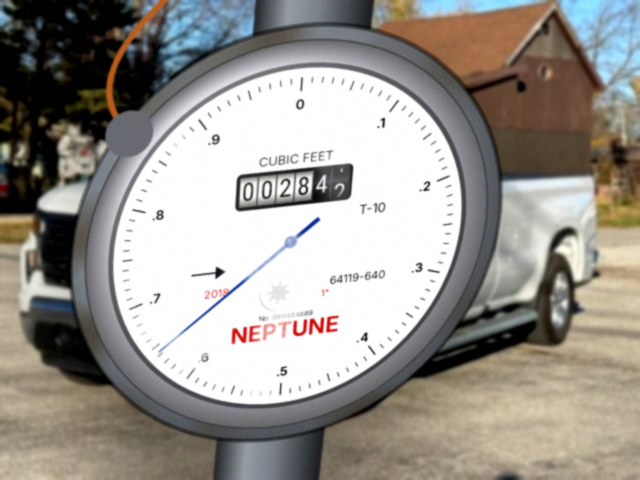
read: 2841.64 ft³
